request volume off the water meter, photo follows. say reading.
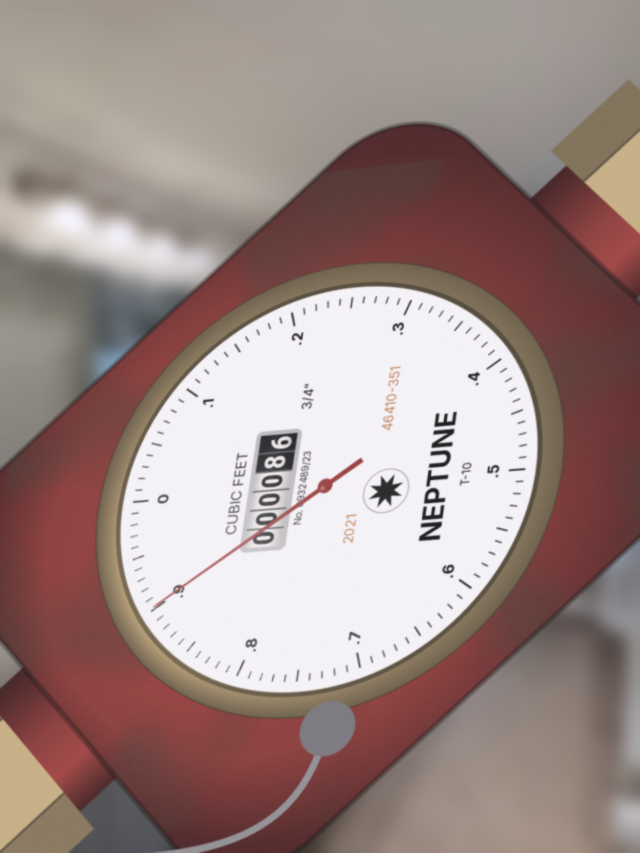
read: 85.90 ft³
